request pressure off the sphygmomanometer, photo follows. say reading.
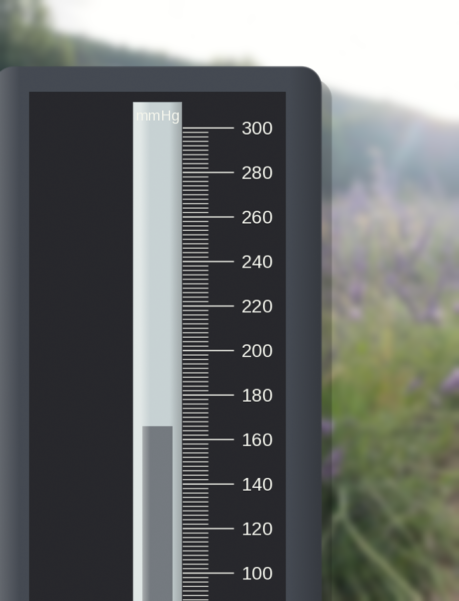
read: 166 mmHg
